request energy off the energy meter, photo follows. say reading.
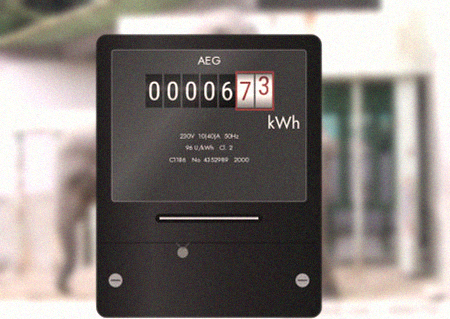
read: 6.73 kWh
